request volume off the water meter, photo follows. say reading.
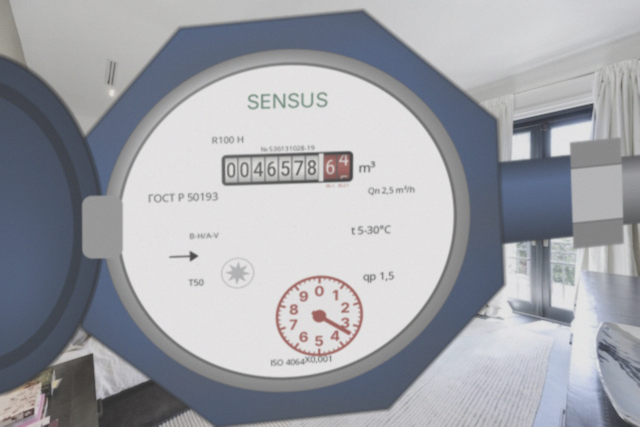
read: 46578.643 m³
